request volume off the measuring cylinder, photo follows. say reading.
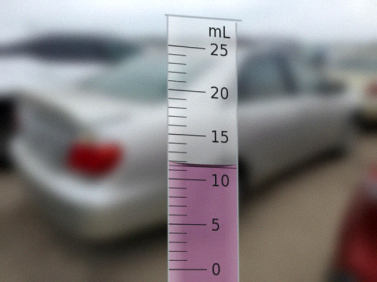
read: 11.5 mL
